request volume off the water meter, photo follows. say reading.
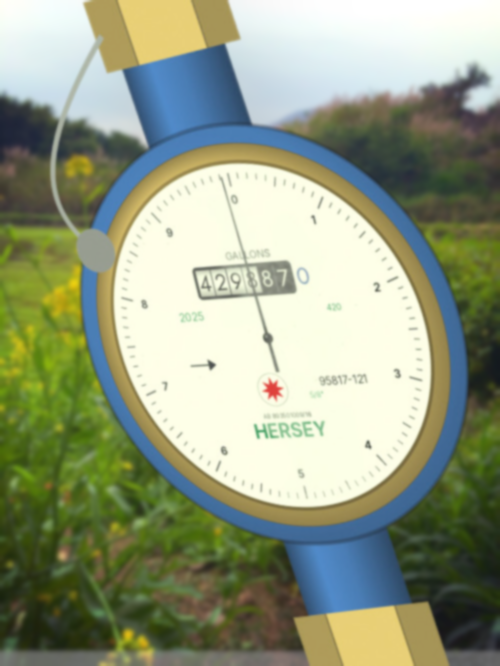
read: 4298869.9 gal
